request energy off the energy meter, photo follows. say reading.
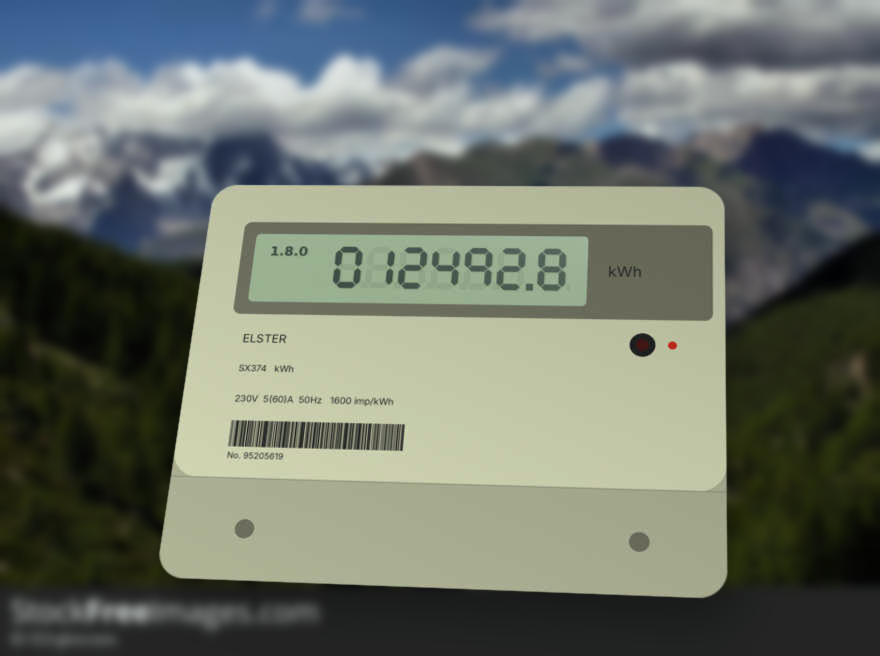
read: 12492.8 kWh
